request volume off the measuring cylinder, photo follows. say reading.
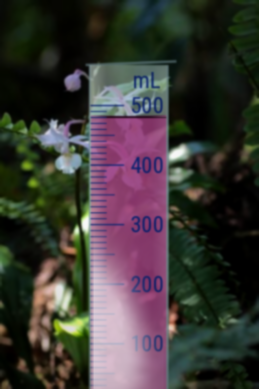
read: 480 mL
